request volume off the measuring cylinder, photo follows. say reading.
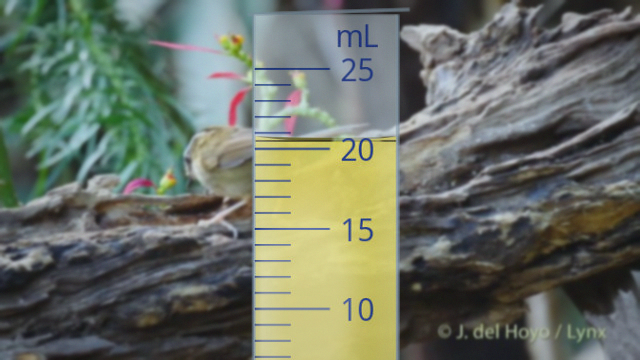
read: 20.5 mL
